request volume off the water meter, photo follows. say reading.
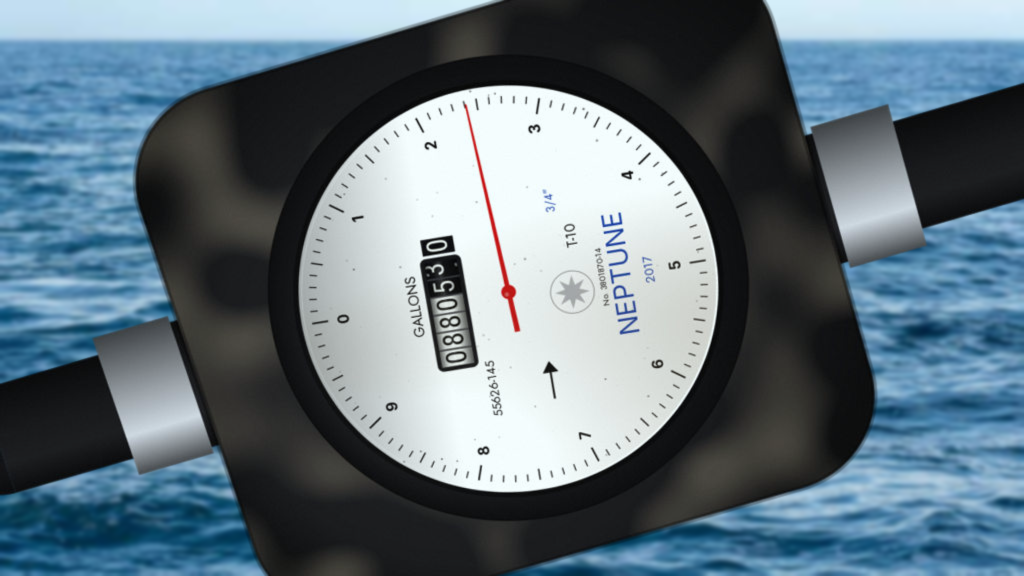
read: 880532.4 gal
